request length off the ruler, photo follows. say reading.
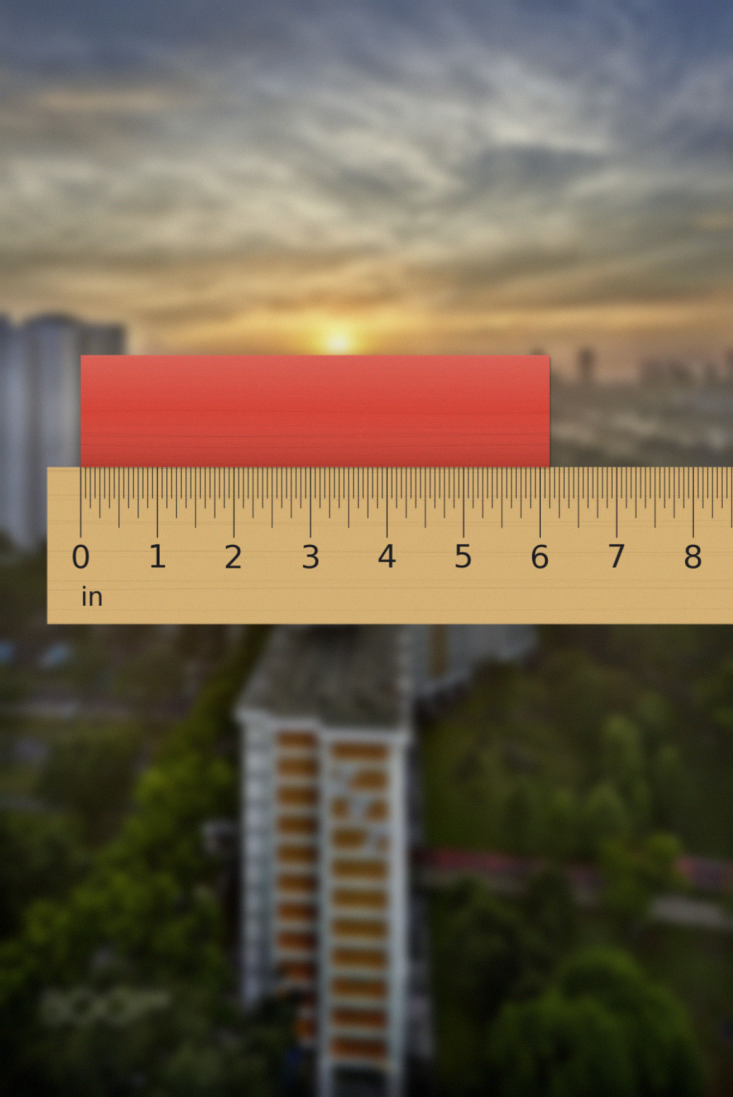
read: 6.125 in
